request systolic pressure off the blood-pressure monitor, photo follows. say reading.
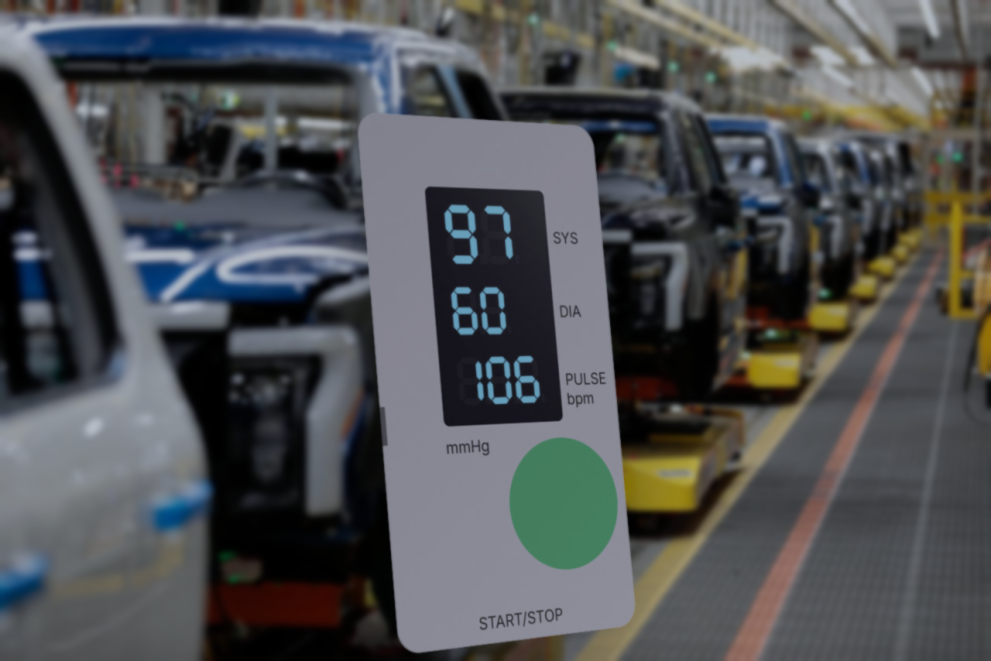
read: 97 mmHg
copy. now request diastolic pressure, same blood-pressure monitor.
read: 60 mmHg
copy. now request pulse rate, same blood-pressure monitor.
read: 106 bpm
